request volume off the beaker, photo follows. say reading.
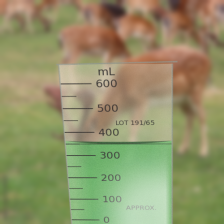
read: 350 mL
